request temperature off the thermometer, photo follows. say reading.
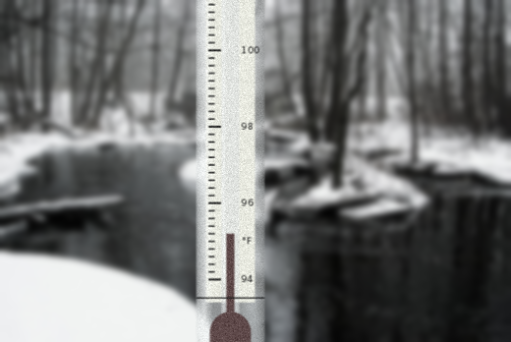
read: 95.2 °F
